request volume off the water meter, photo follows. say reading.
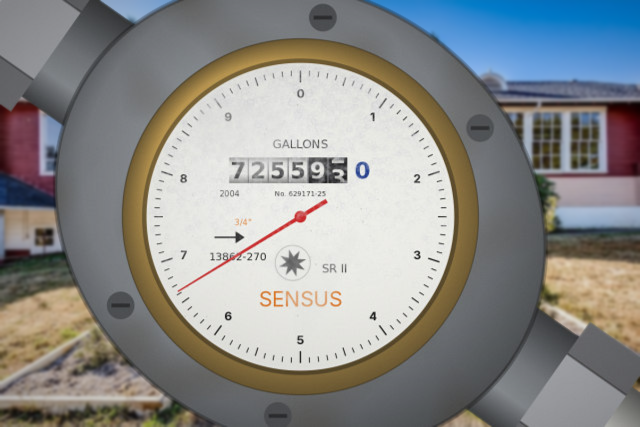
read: 7255926.6 gal
